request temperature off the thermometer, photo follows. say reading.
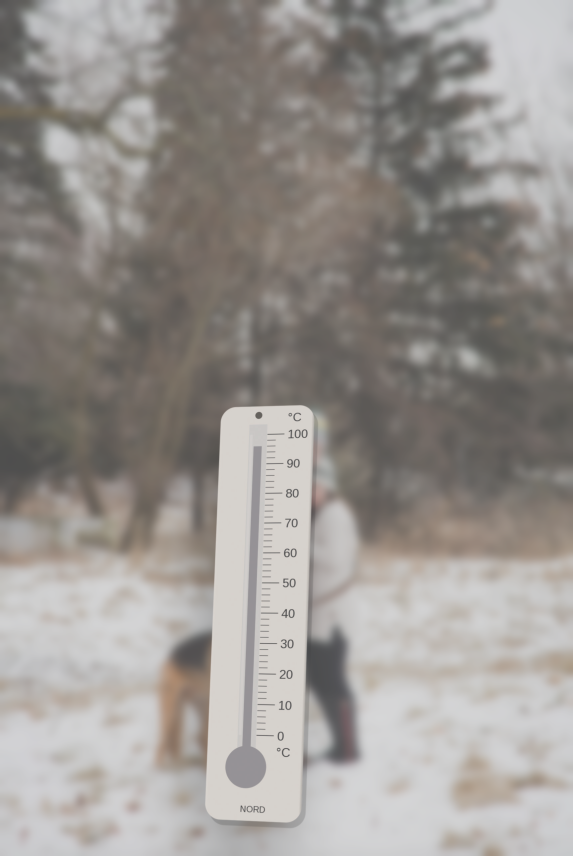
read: 96 °C
